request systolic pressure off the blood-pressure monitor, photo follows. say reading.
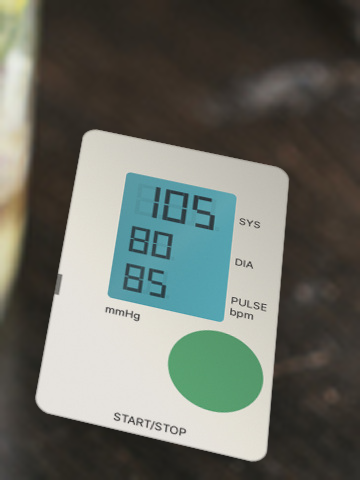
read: 105 mmHg
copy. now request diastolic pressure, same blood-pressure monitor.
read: 80 mmHg
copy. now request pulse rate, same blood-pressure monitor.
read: 85 bpm
